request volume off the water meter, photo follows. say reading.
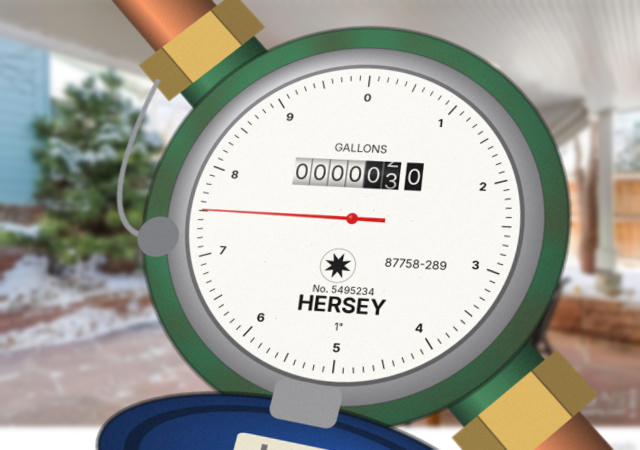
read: 27.5 gal
